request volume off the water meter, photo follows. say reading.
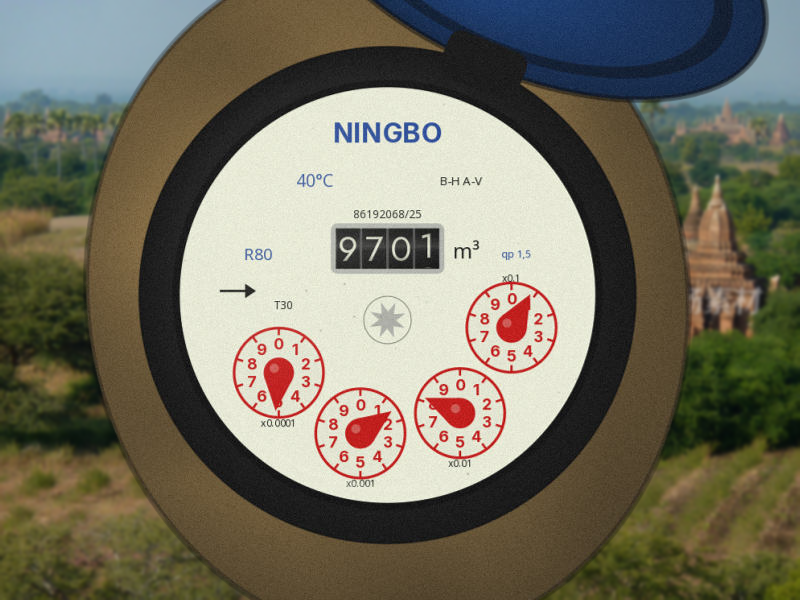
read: 9701.0815 m³
